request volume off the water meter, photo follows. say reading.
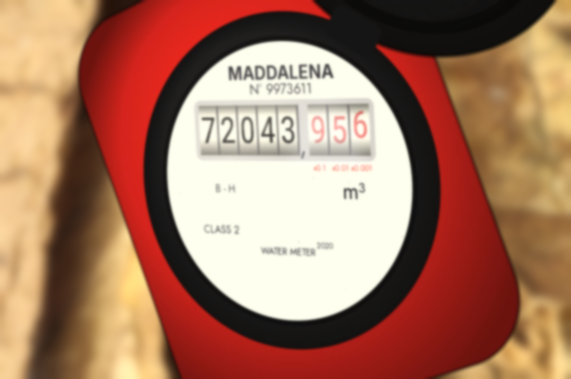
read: 72043.956 m³
